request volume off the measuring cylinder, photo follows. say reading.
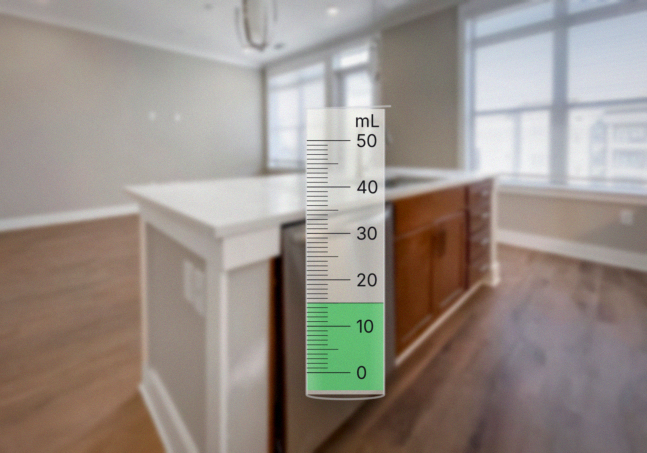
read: 15 mL
